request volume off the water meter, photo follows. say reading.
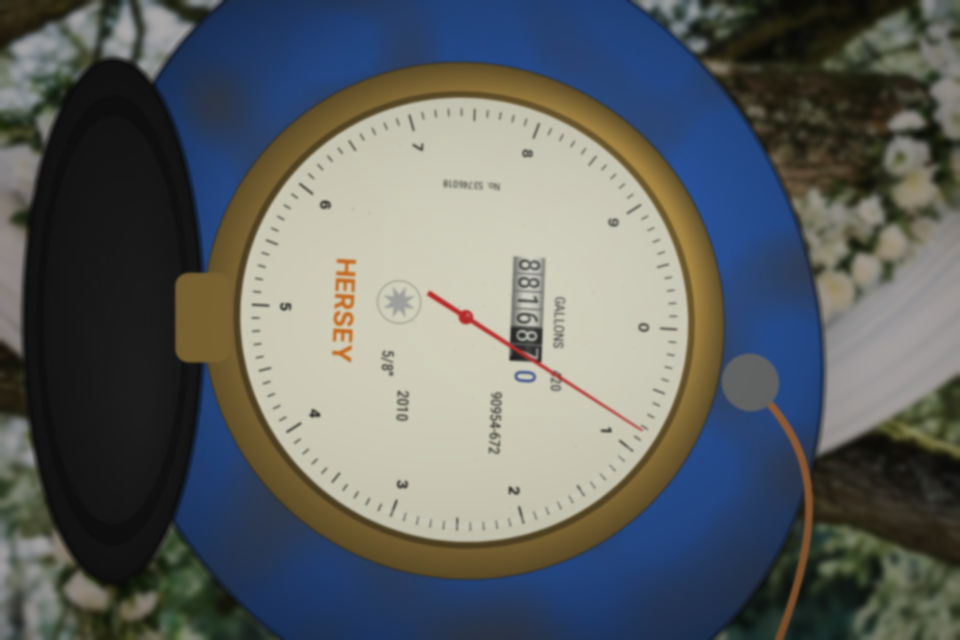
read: 8816870.8 gal
